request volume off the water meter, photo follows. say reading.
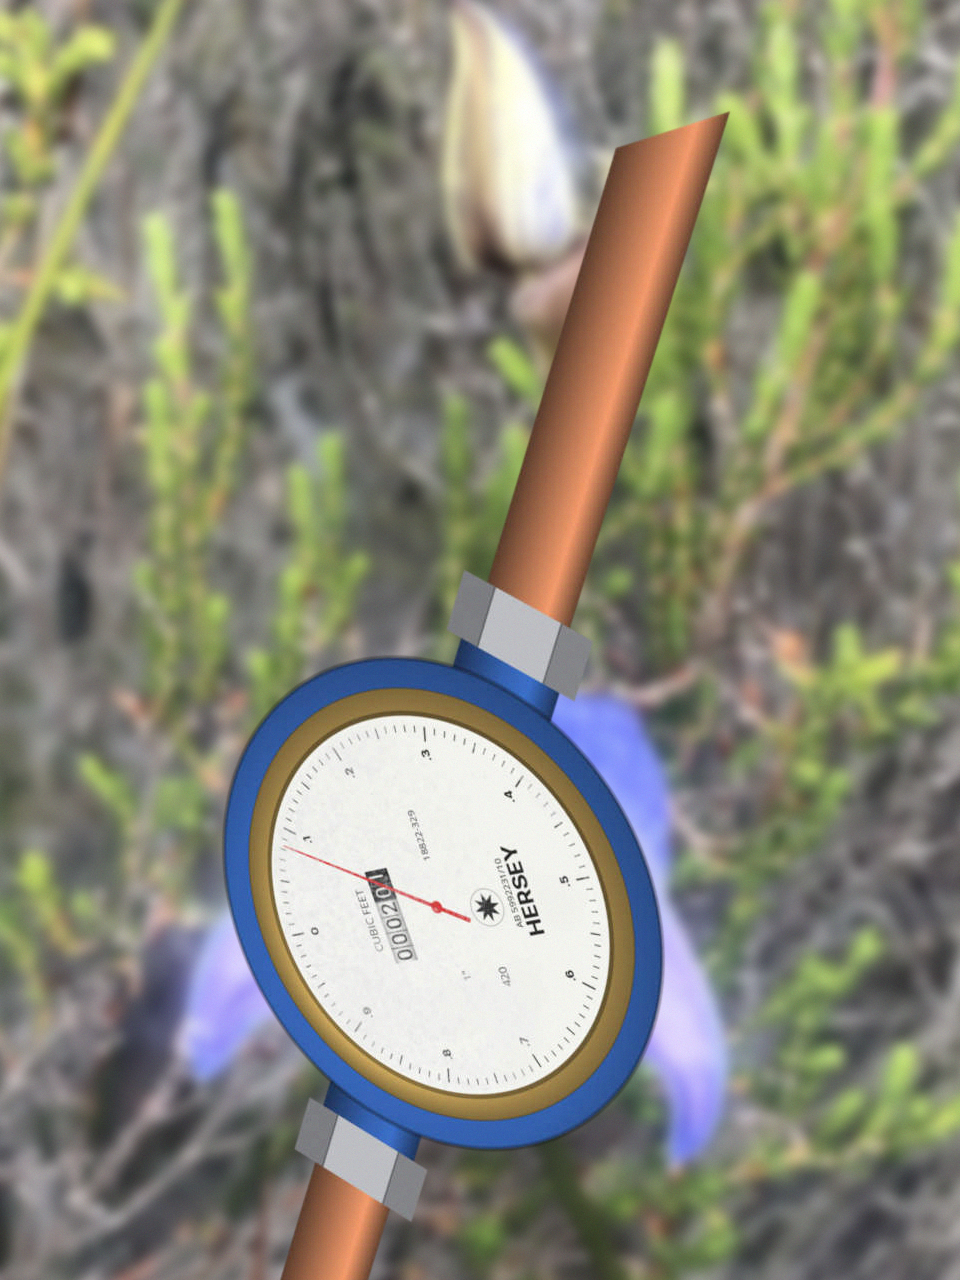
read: 201.08 ft³
